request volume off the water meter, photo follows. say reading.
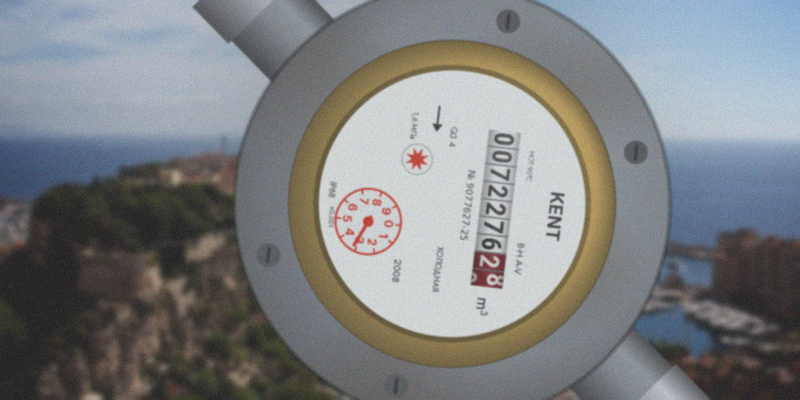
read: 72276.283 m³
